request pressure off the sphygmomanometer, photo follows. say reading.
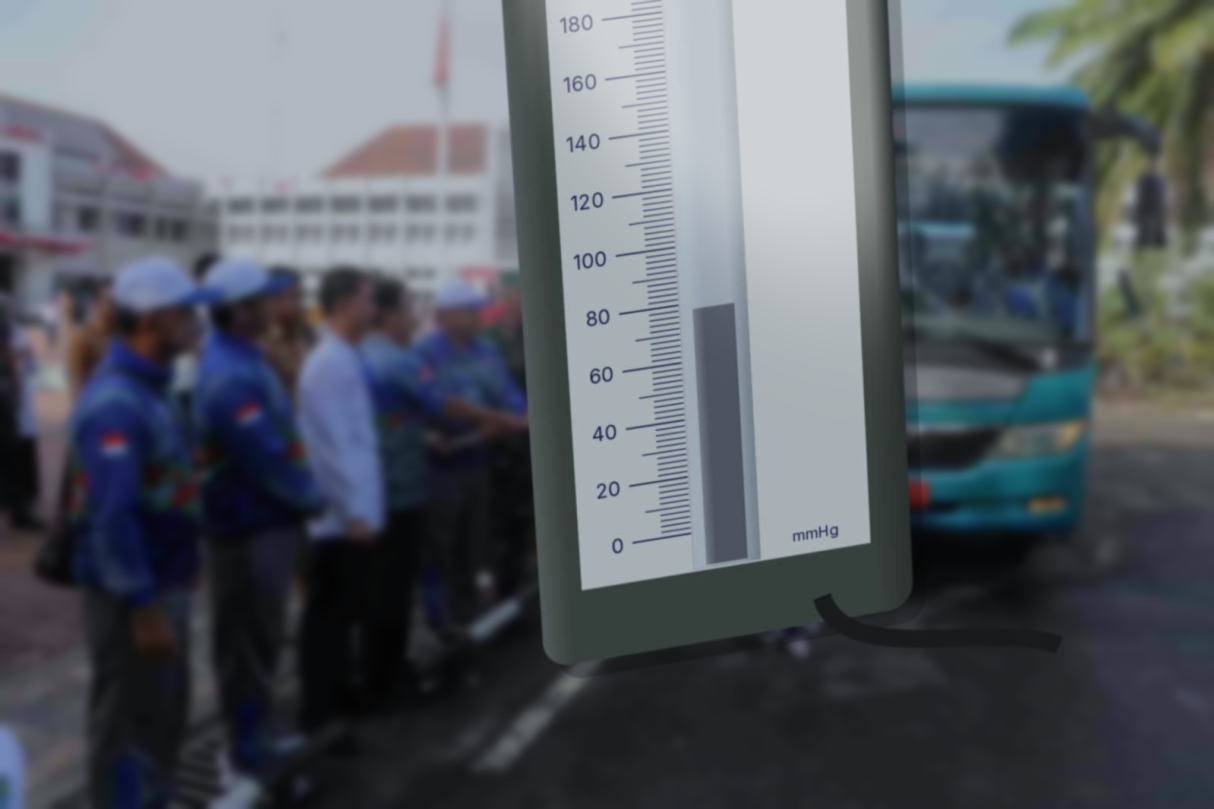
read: 78 mmHg
